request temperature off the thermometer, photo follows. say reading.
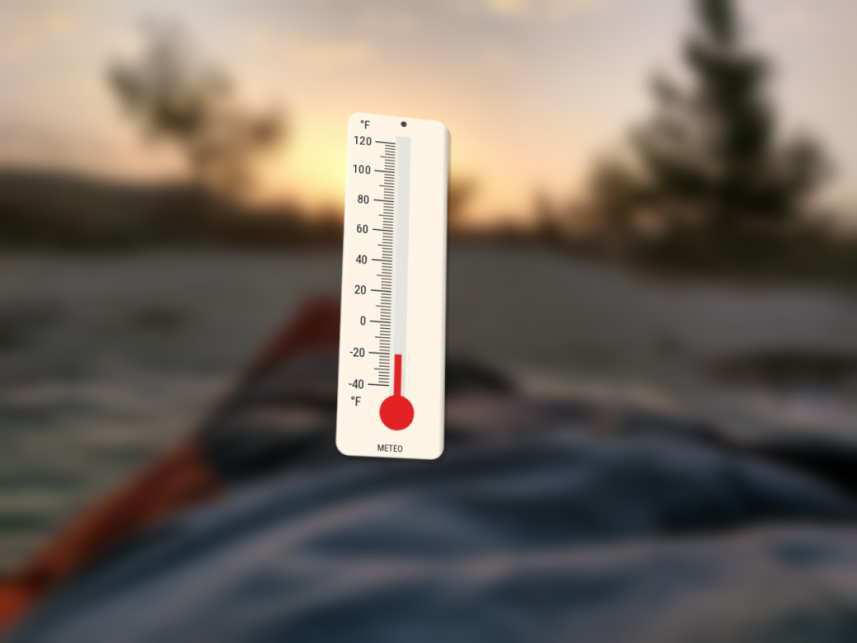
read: -20 °F
